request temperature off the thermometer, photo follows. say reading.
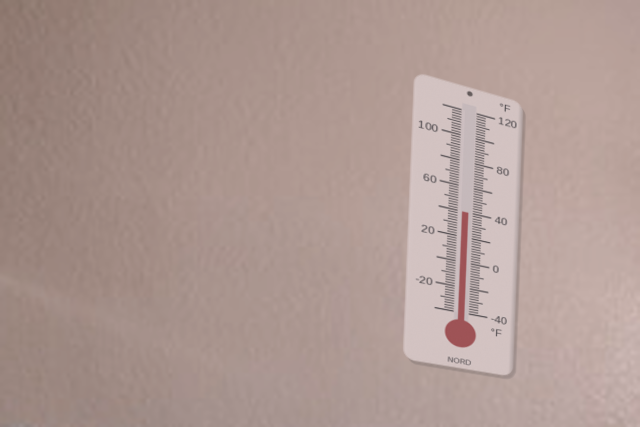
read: 40 °F
